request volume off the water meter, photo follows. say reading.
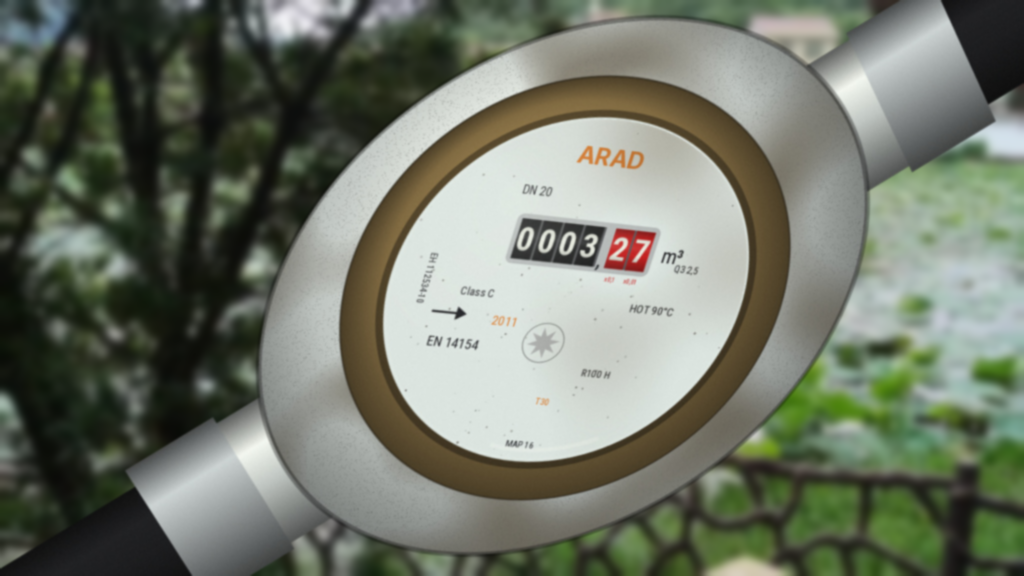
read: 3.27 m³
